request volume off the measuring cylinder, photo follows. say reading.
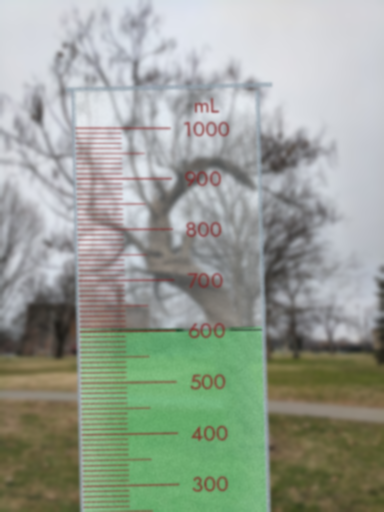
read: 600 mL
